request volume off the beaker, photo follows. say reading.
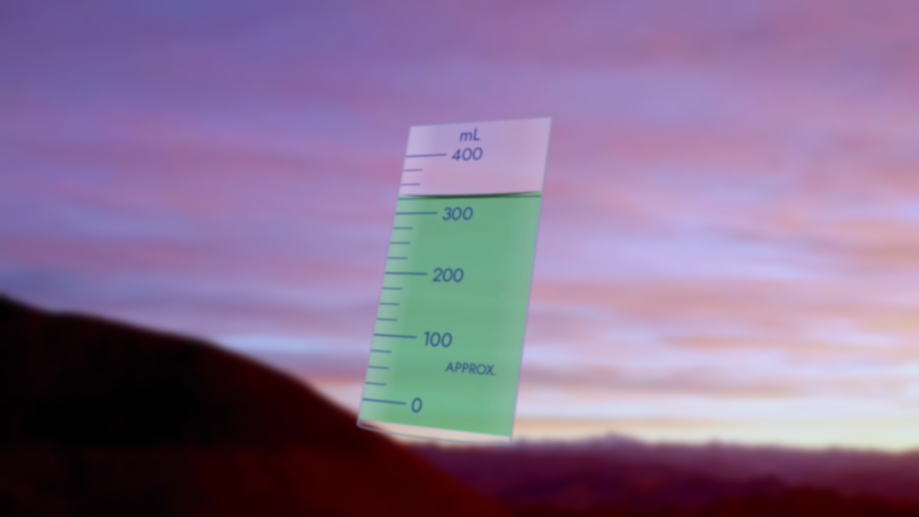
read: 325 mL
